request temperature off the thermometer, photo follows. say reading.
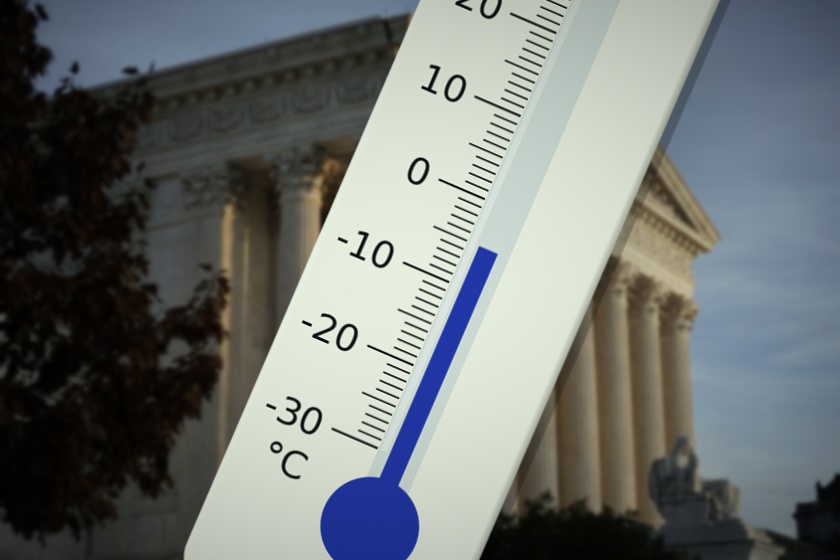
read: -5 °C
